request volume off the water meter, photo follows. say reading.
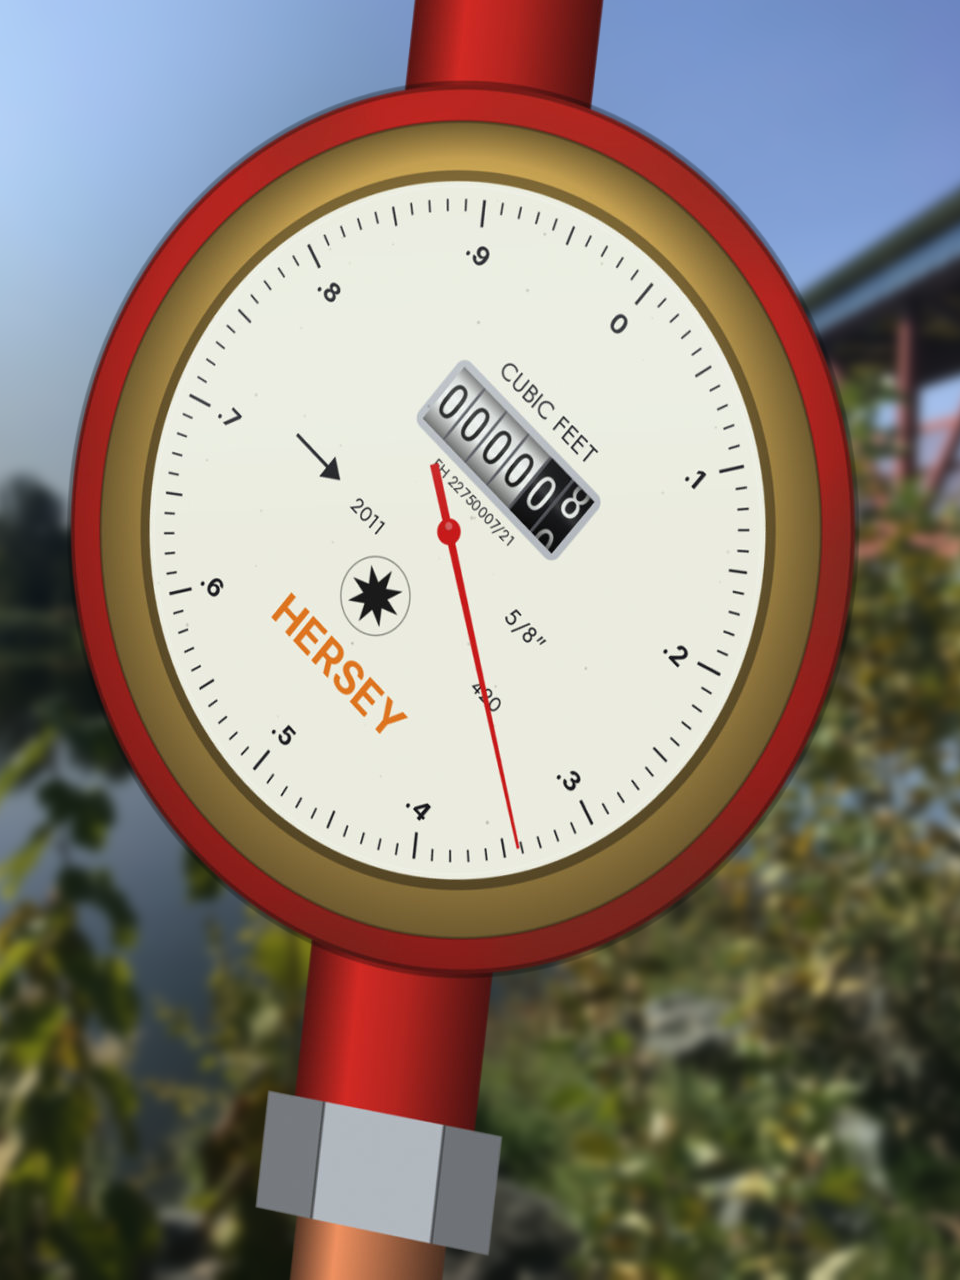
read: 8.34 ft³
